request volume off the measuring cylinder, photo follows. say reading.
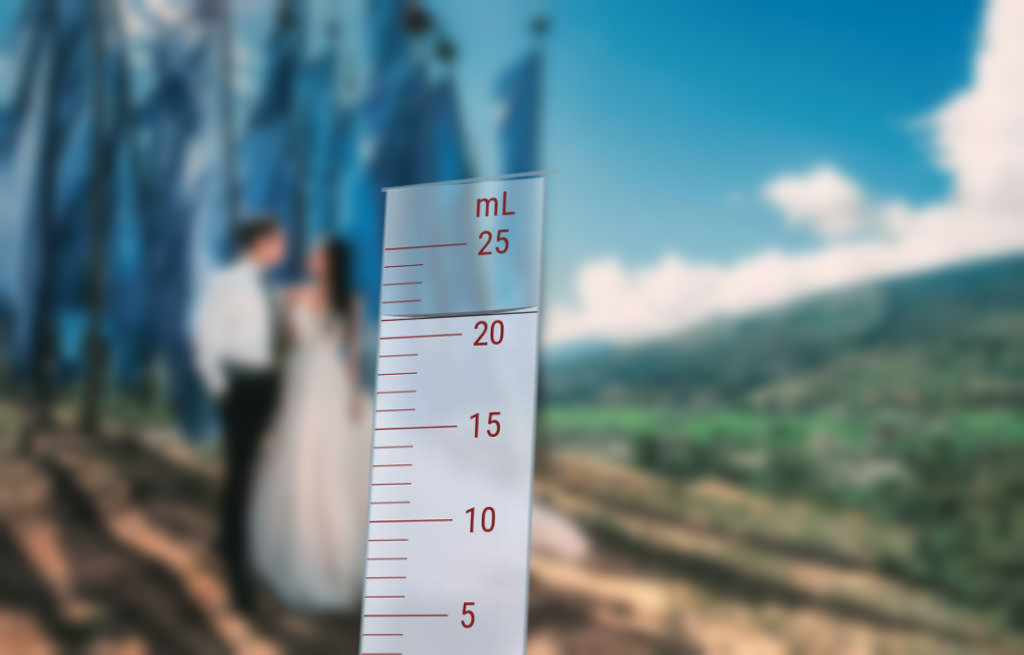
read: 21 mL
